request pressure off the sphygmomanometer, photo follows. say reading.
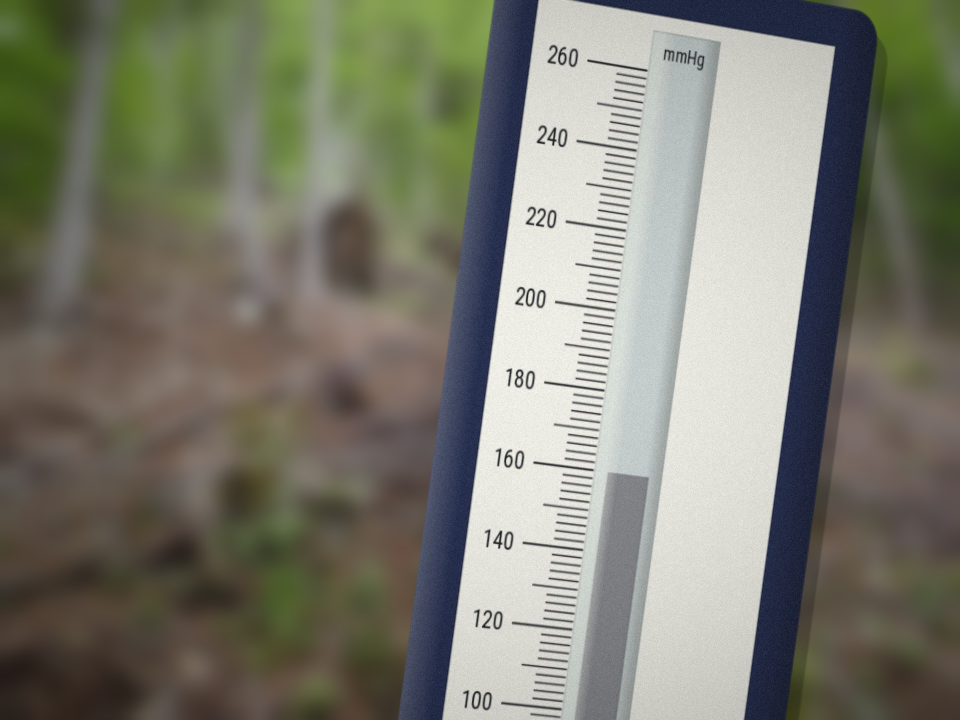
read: 160 mmHg
